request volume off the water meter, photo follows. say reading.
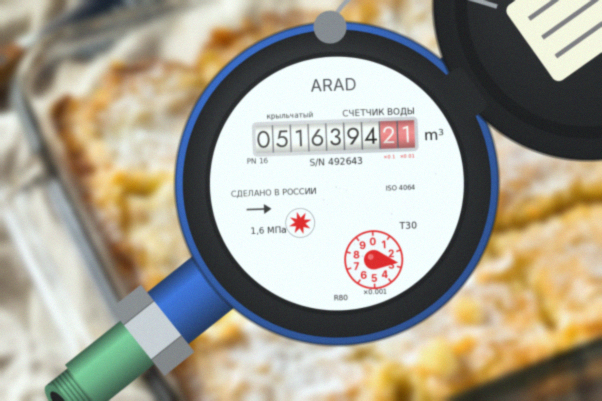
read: 516394.212 m³
